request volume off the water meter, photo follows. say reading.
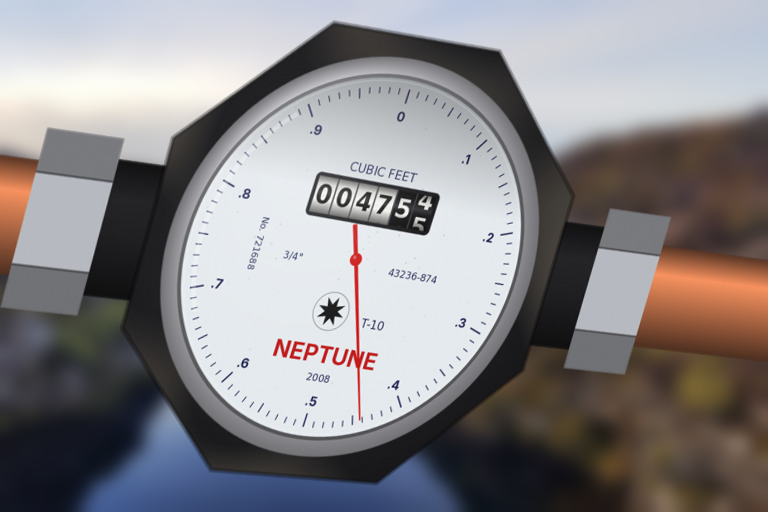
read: 4754.44 ft³
